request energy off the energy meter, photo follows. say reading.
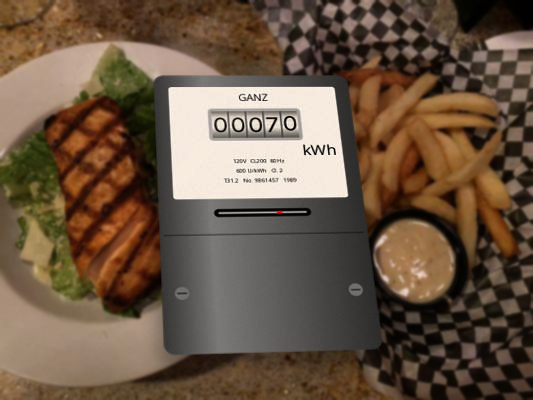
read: 70 kWh
